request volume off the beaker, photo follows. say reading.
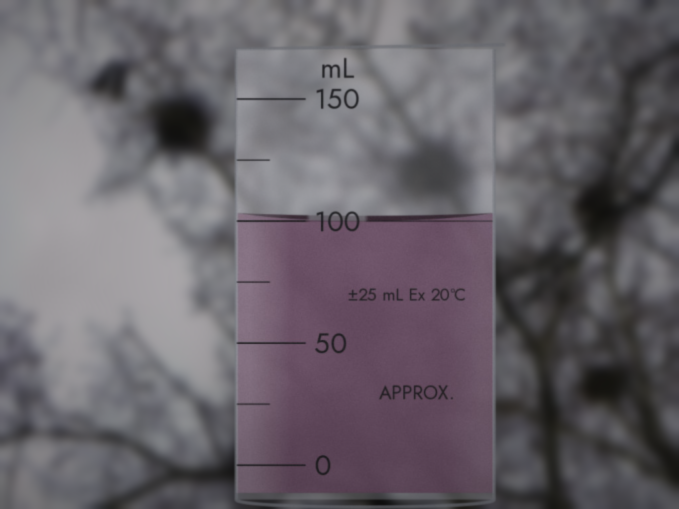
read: 100 mL
